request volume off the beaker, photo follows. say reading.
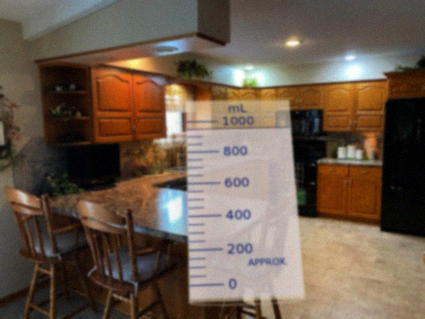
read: 950 mL
